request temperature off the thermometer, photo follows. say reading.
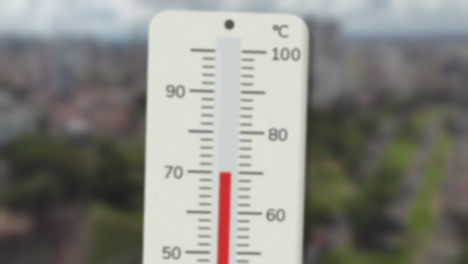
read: 70 °C
